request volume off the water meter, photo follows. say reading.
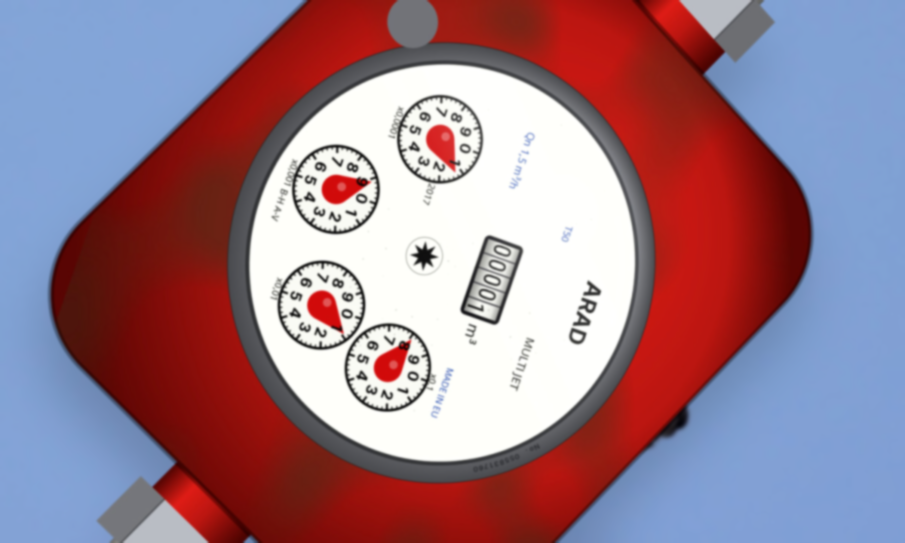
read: 0.8091 m³
